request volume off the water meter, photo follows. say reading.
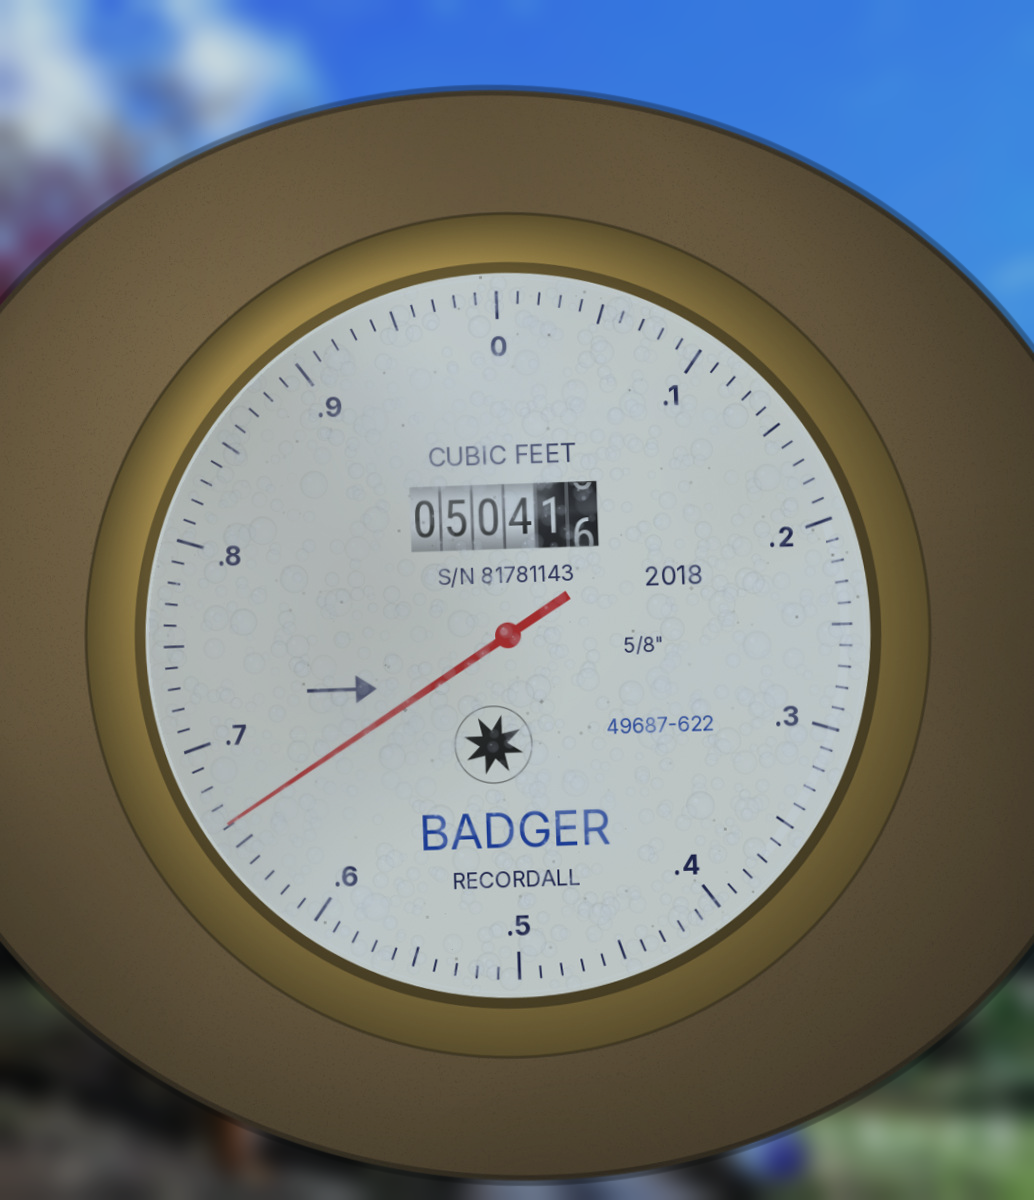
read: 50415.66 ft³
